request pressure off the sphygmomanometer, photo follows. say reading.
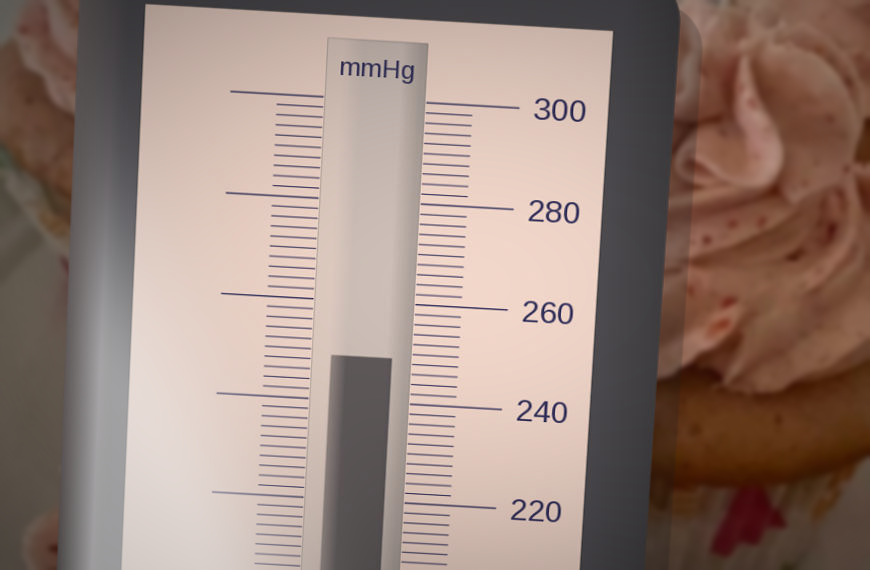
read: 249 mmHg
